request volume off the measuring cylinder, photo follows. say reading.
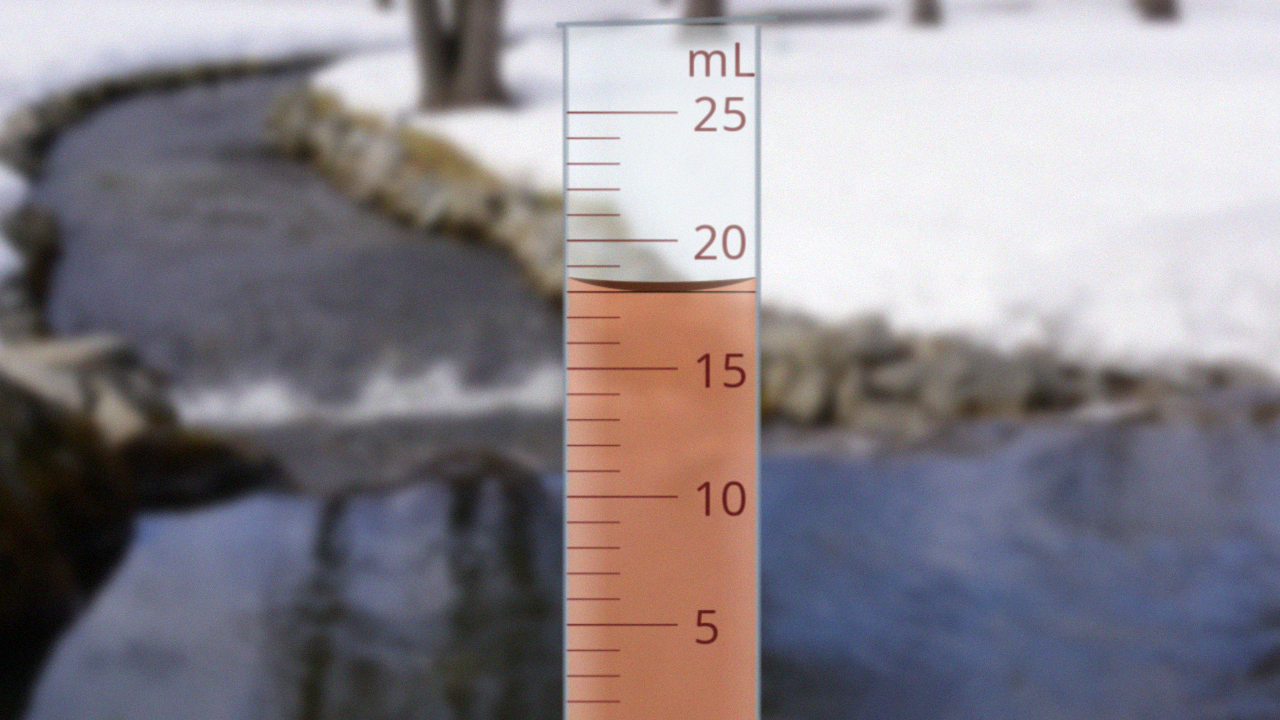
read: 18 mL
